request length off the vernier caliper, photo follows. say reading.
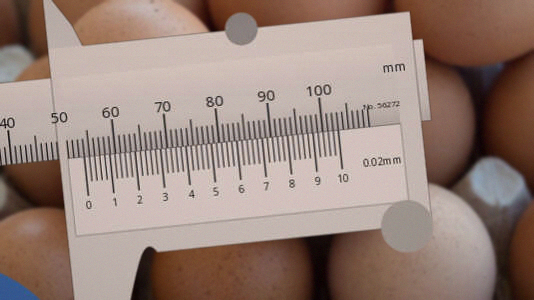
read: 54.0 mm
